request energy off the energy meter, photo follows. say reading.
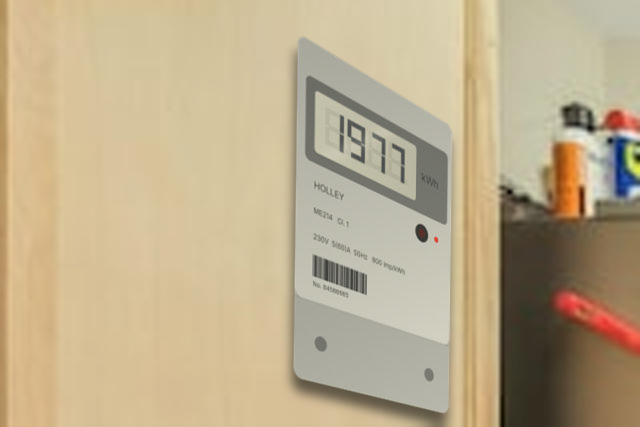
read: 1977 kWh
